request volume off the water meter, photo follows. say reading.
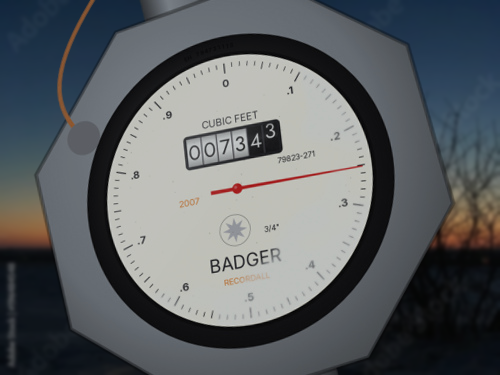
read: 7343.25 ft³
